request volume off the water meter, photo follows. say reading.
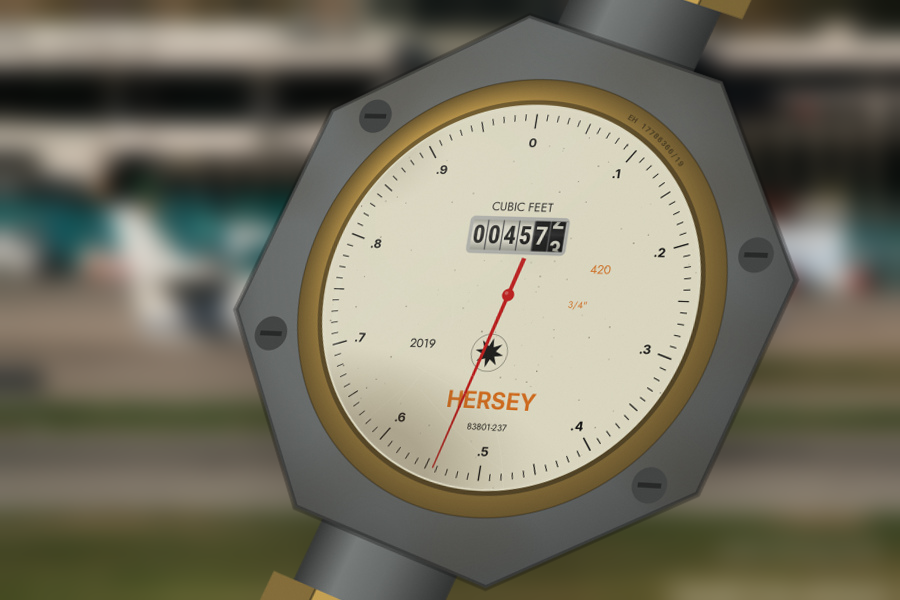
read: 4572.54 ft³
